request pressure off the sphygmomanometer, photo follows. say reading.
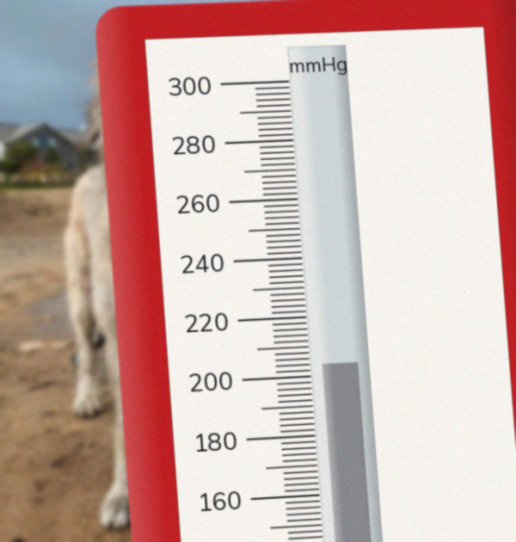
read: 204 mmHg
